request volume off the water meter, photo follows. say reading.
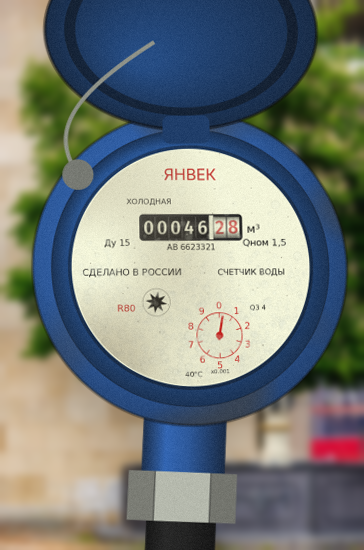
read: 46.280 m³
